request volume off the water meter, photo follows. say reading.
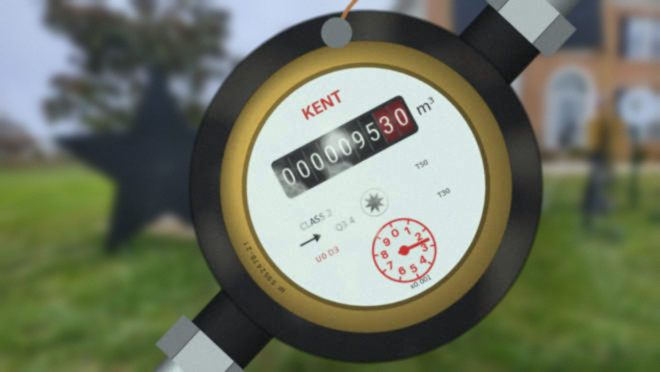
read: 95.302 m³
